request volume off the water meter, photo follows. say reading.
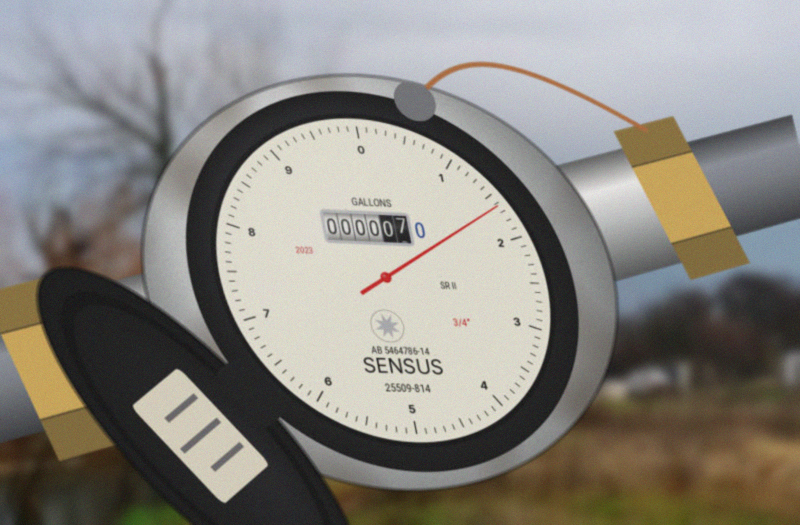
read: 71.6 gal
